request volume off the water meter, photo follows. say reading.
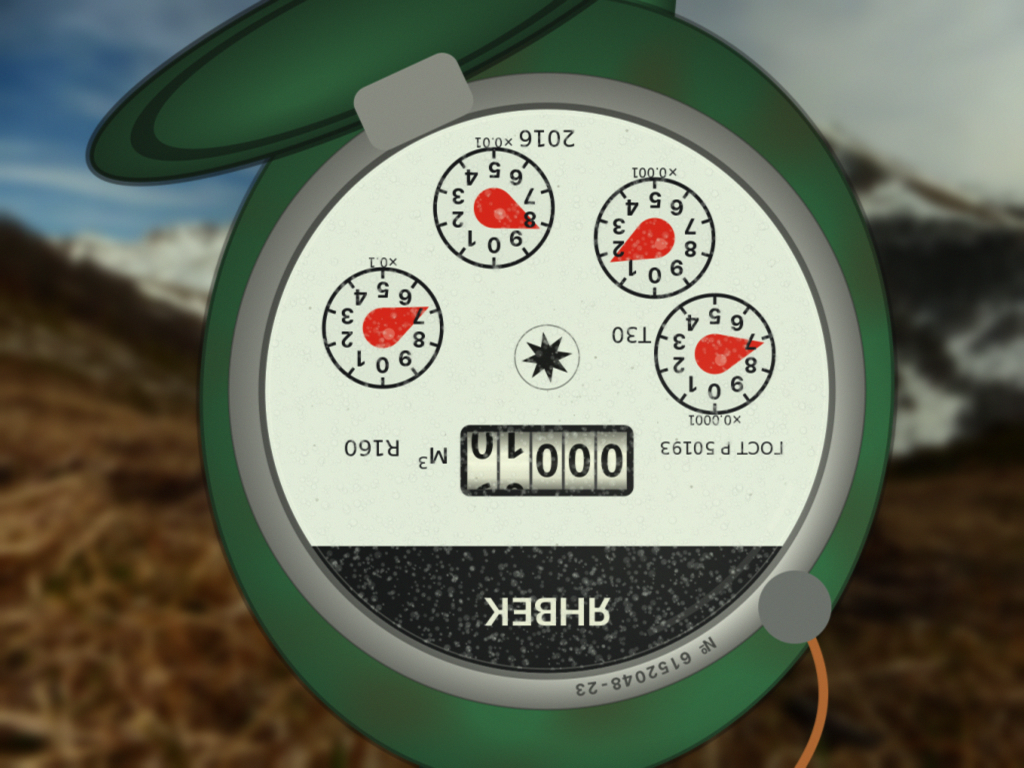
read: 9.6817 m³
